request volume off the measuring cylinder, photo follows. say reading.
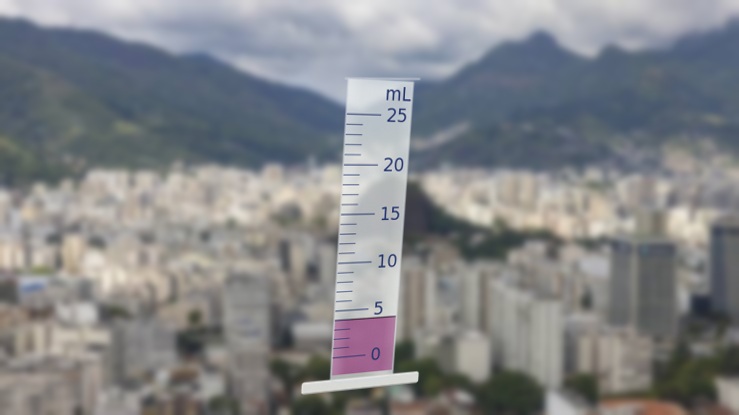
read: 4 mL
